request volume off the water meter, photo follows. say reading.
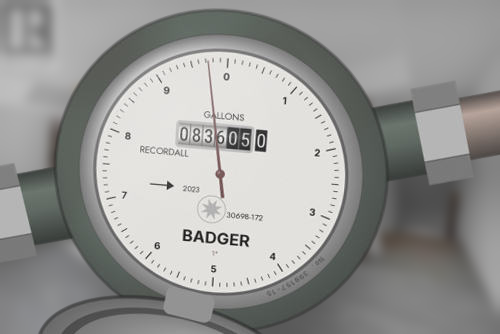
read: 836049.7 gal
